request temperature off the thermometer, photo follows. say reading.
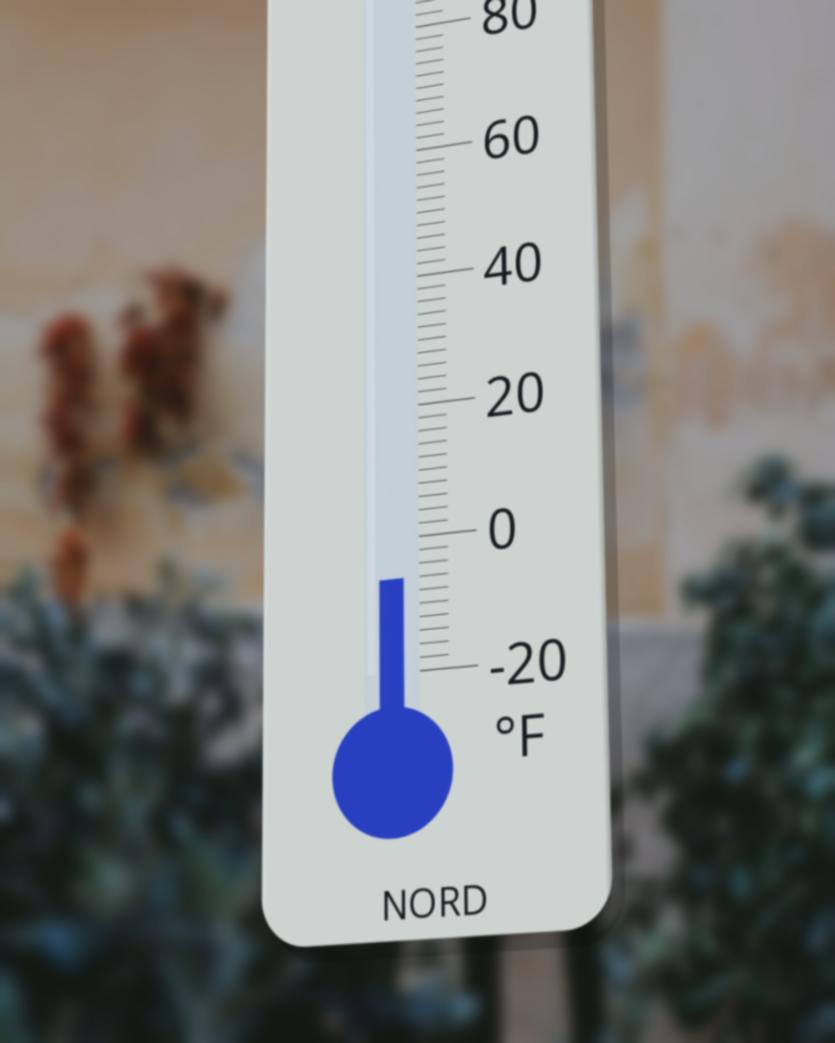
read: -6 °F
